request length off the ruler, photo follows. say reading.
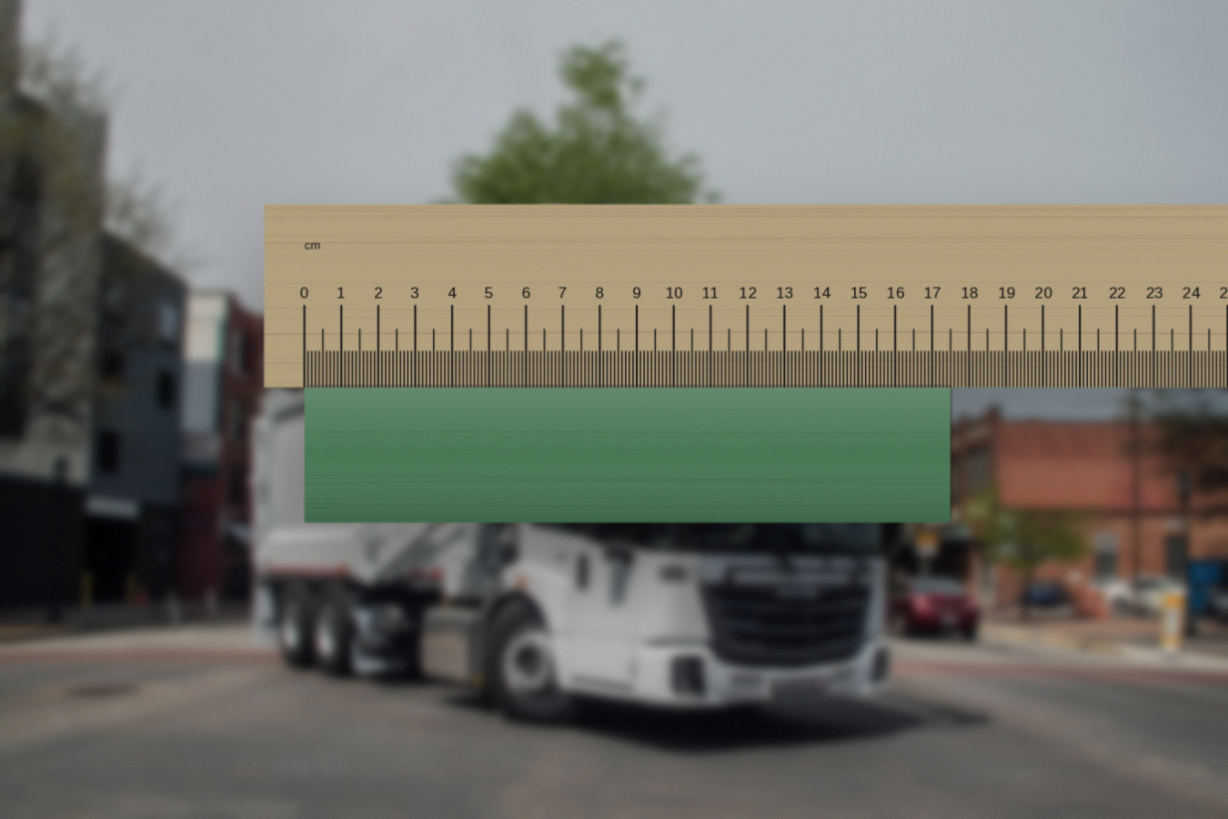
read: 17.5 cm
